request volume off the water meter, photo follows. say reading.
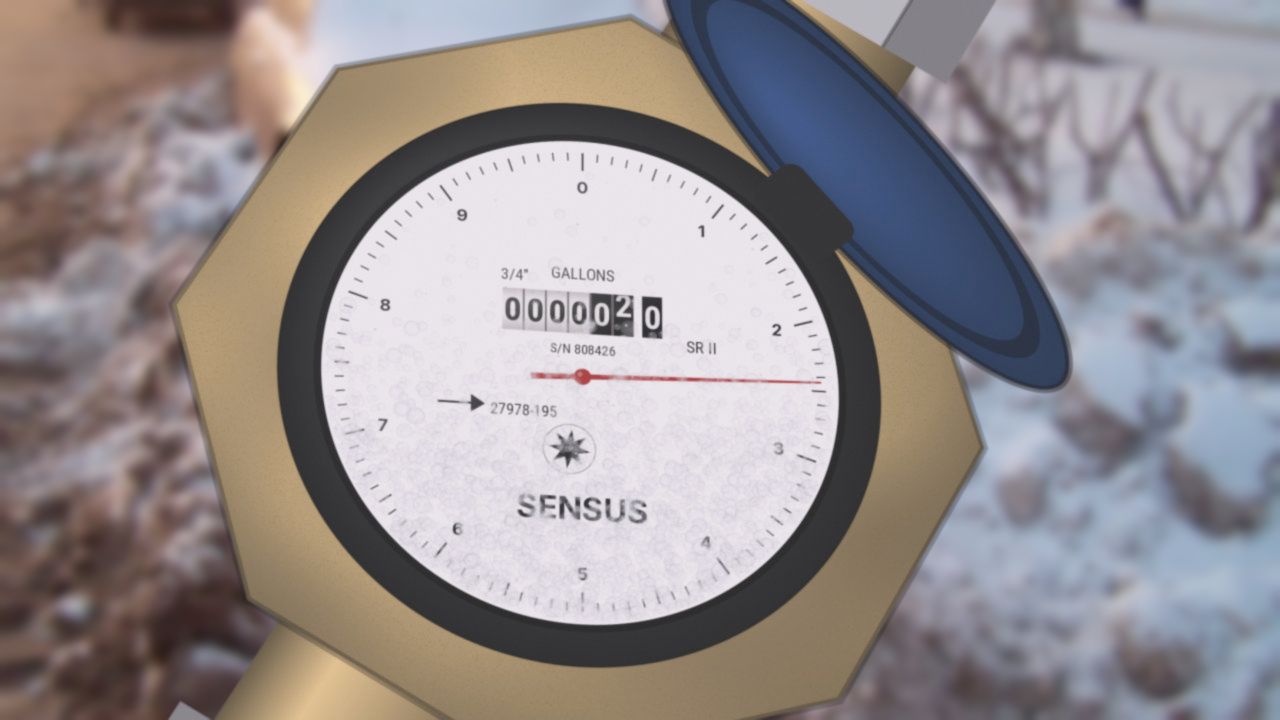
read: 22.4 gal
